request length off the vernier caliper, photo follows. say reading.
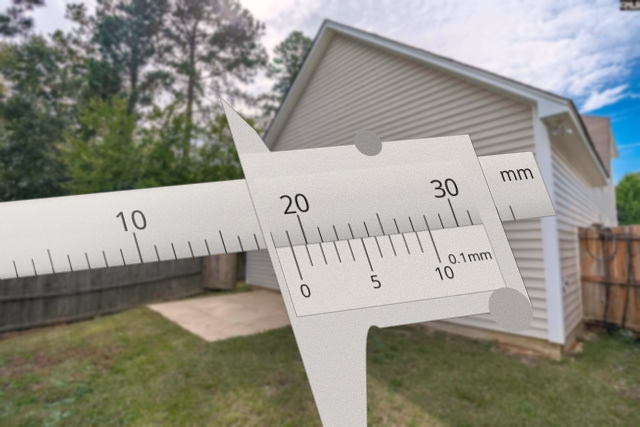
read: 19.0 mm
